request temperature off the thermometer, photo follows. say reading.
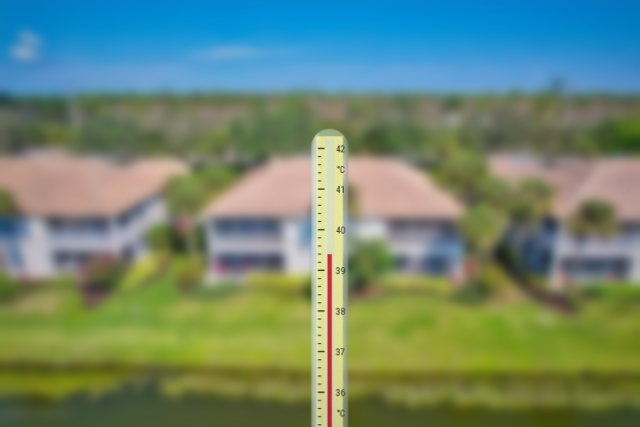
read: 39.4 °C
